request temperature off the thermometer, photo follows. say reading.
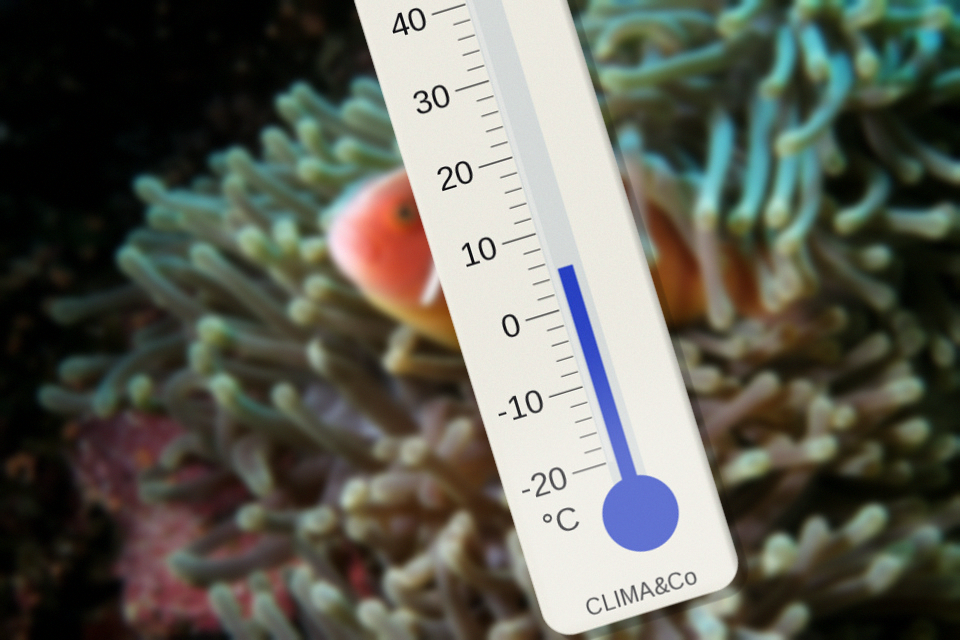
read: 5 °C
